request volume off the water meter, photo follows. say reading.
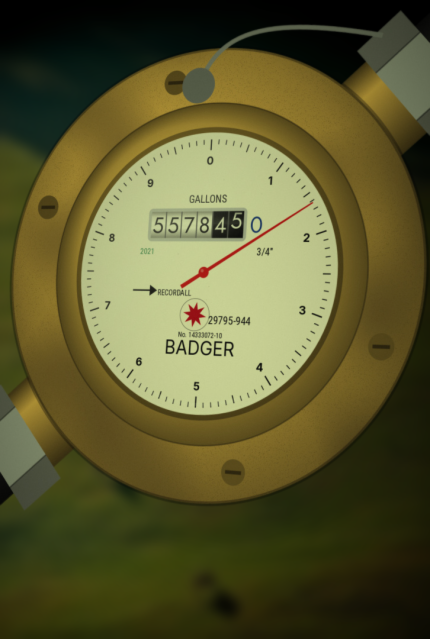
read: 5578451.6 gal
